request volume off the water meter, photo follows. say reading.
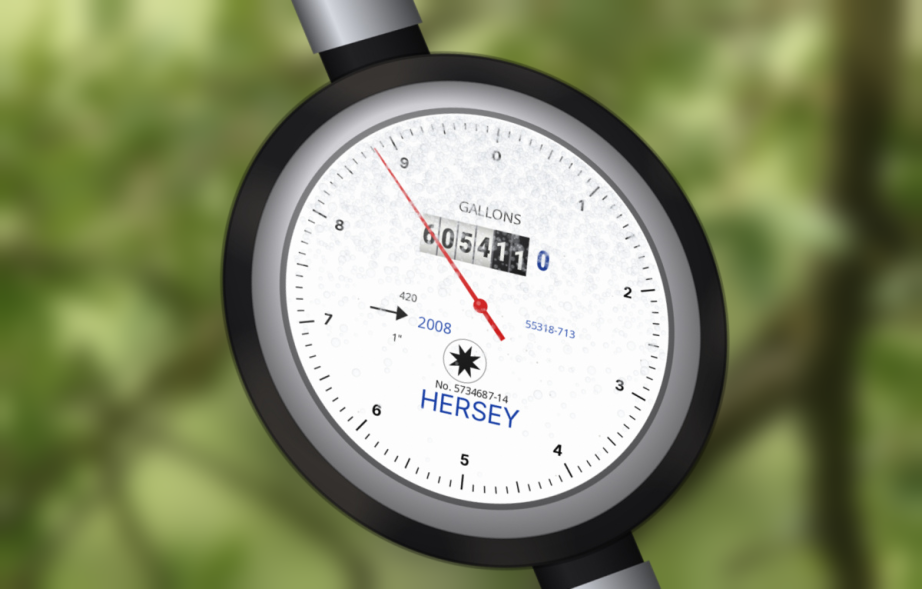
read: 6054108.8 gal
